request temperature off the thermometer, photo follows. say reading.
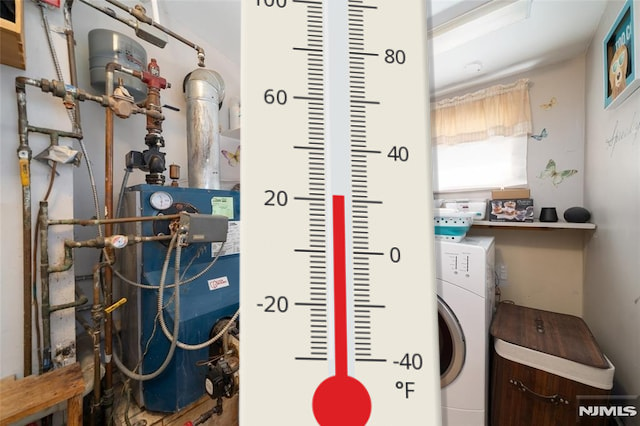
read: 22 °F
